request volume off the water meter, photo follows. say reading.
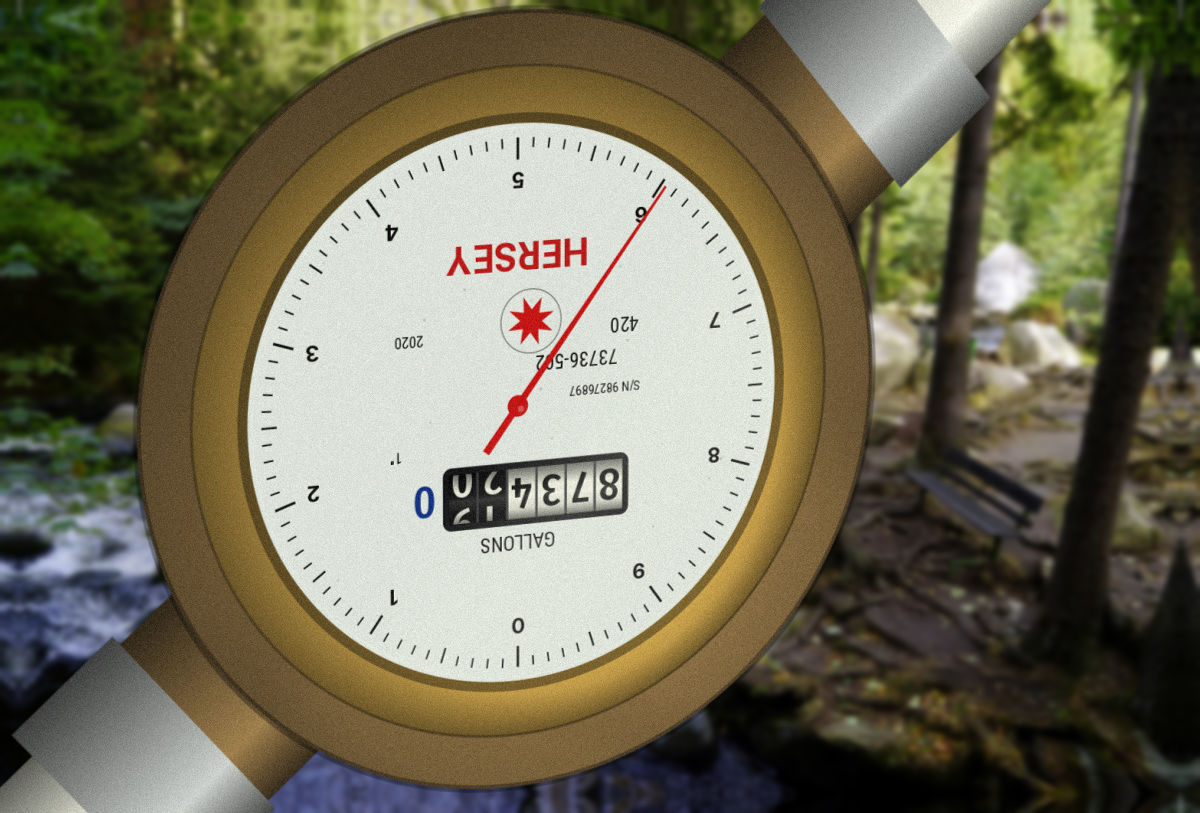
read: 8734196.0 gal
